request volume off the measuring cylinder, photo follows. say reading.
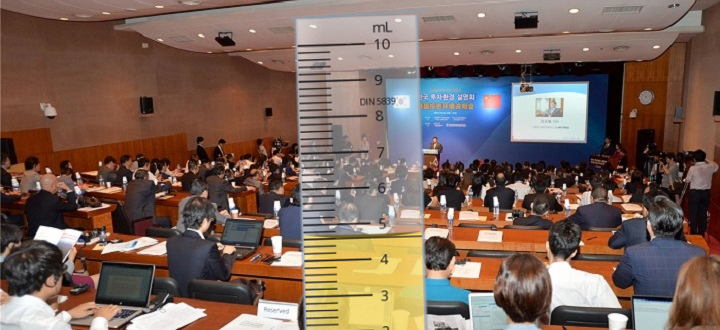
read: 4.6 mL
